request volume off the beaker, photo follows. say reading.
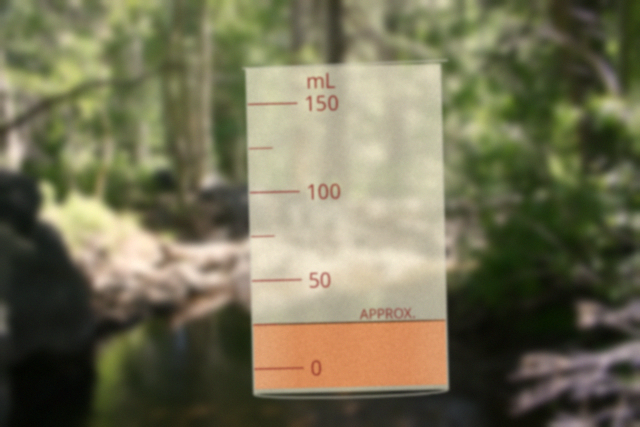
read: 25 mL
